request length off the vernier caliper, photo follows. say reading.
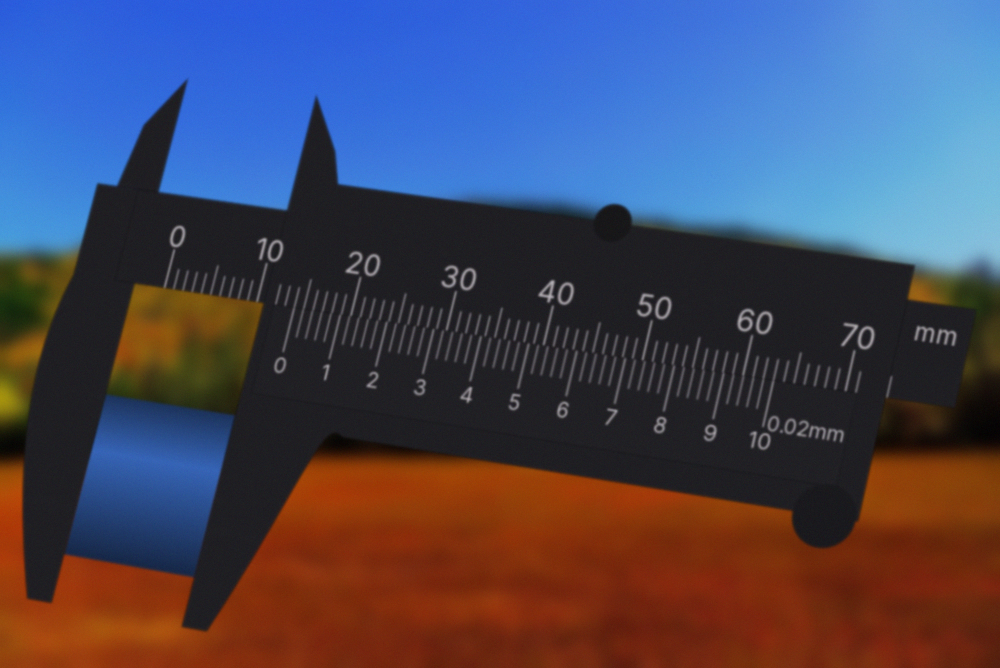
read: 14.0 mm
